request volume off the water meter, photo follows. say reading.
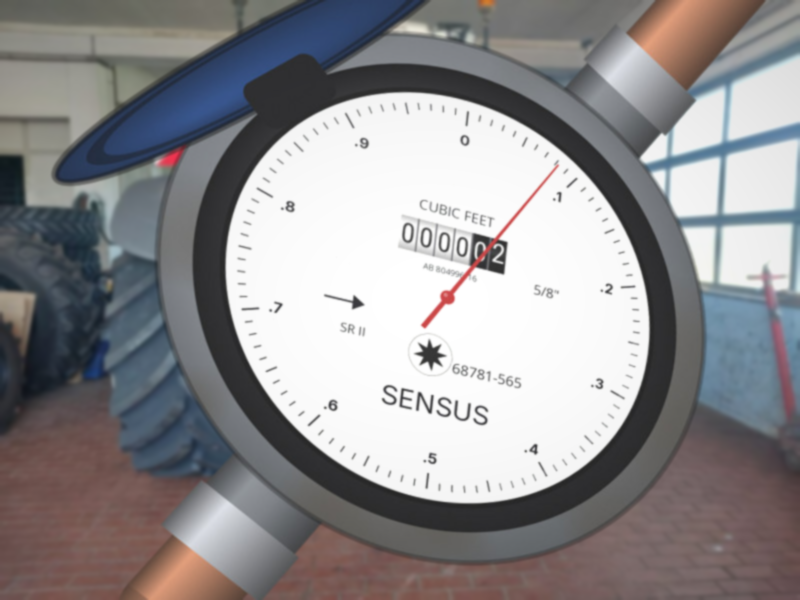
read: 2.08 ft³
